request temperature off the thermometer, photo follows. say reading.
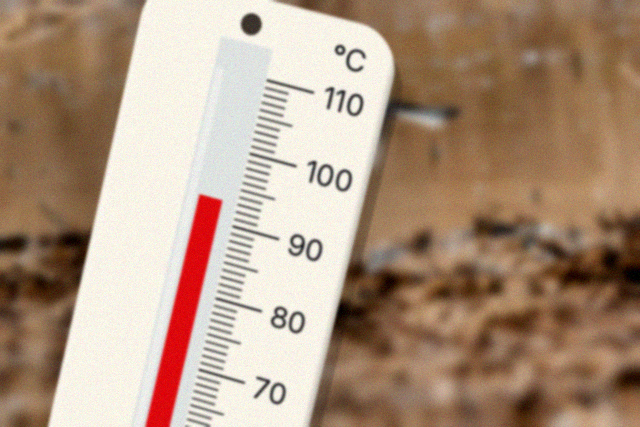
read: 93 °C
